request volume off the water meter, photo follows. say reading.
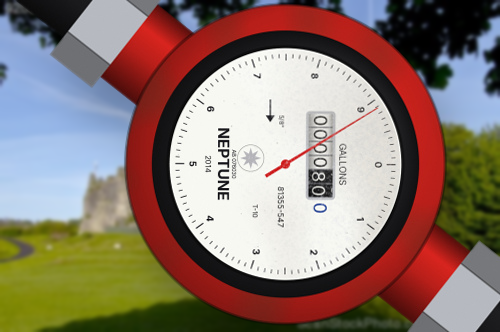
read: 799.1 gal
